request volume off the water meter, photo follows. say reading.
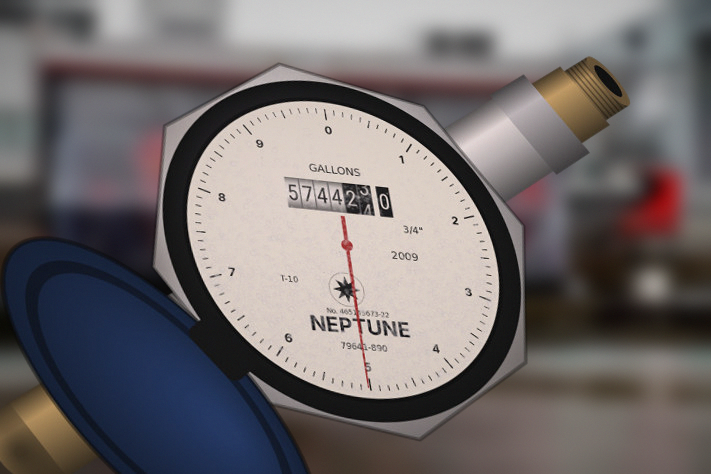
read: 5744235.0 gal
